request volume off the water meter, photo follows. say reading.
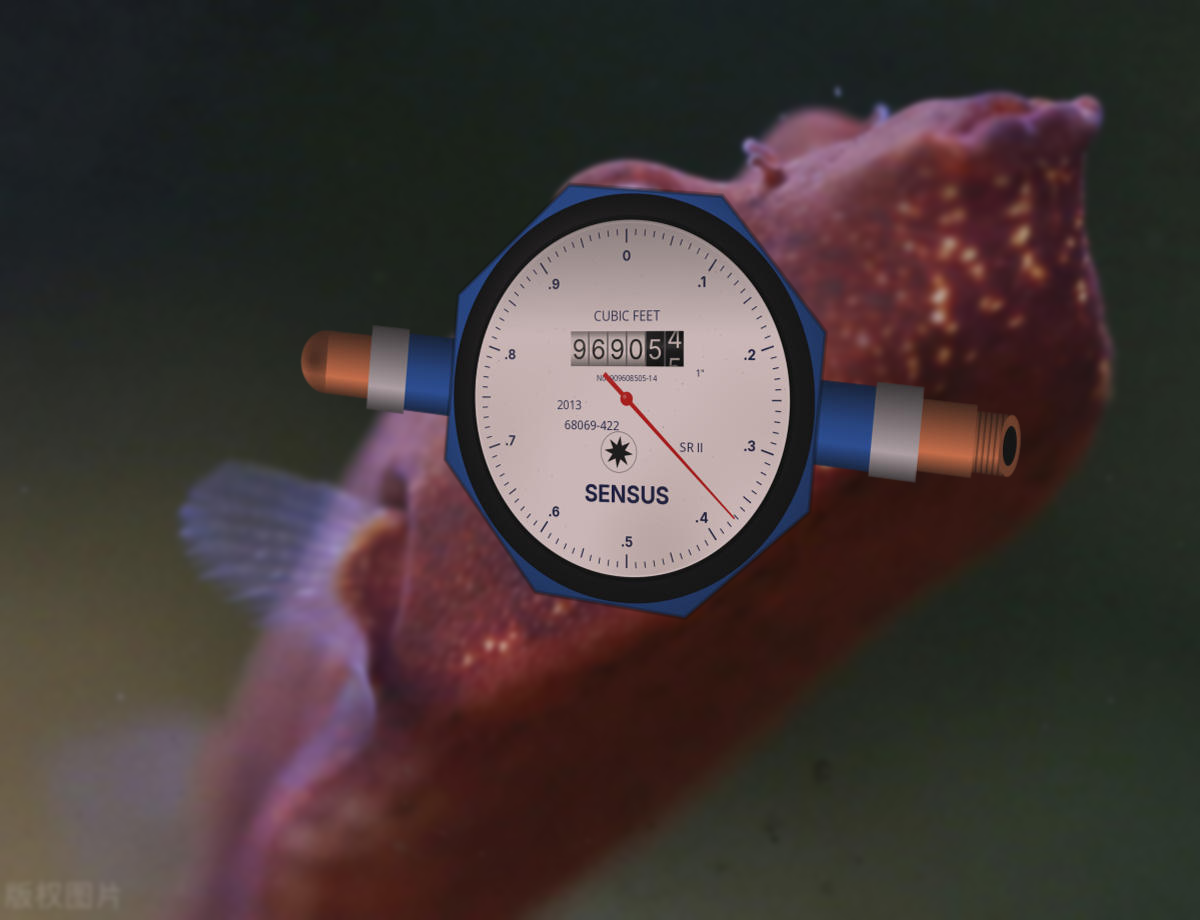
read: 969054.37 ft³
